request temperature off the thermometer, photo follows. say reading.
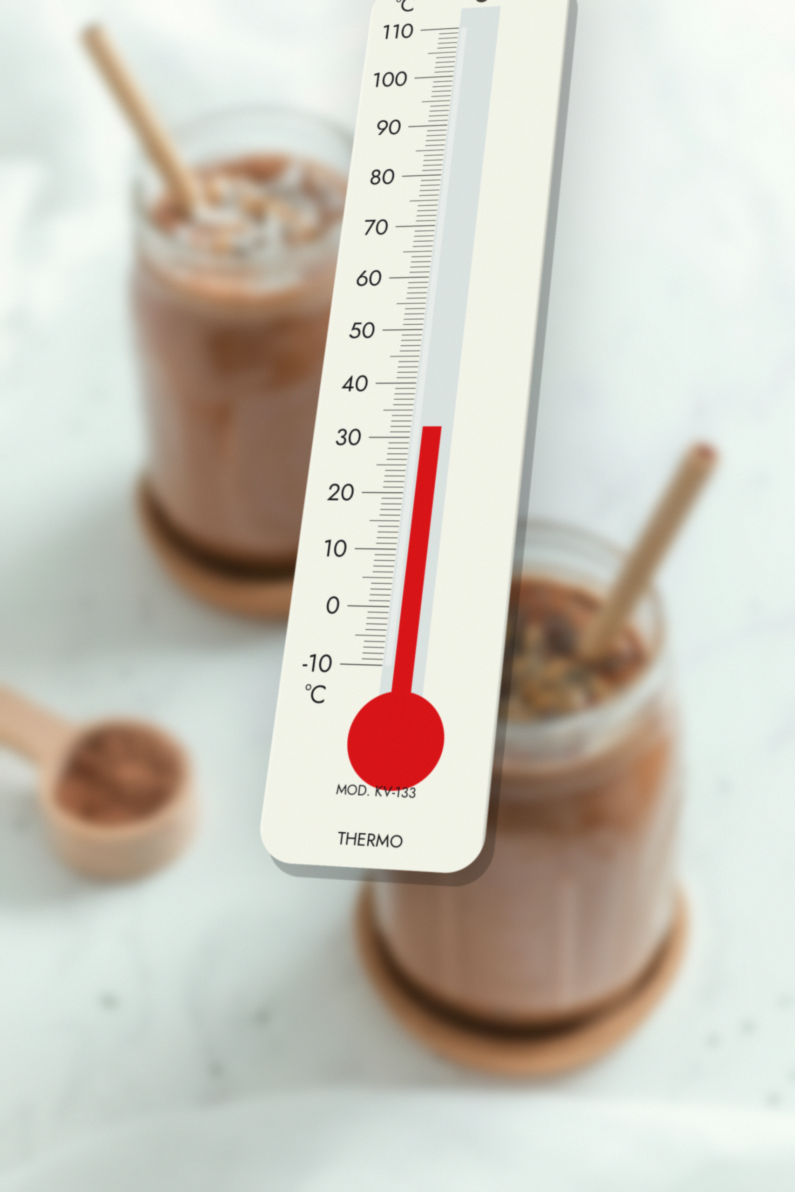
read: 32 °C
